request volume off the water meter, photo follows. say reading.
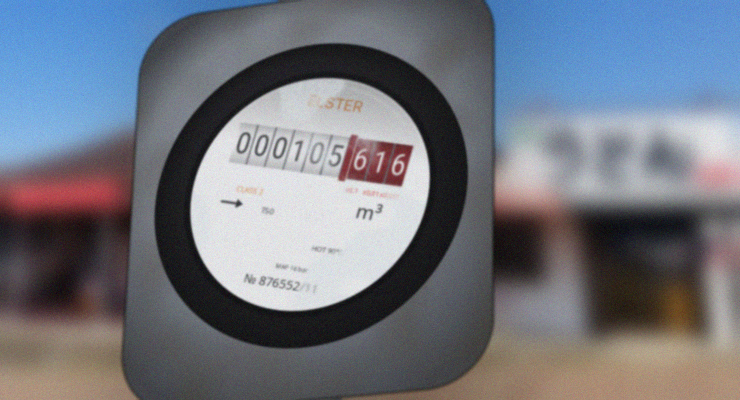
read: 105.616 m³
